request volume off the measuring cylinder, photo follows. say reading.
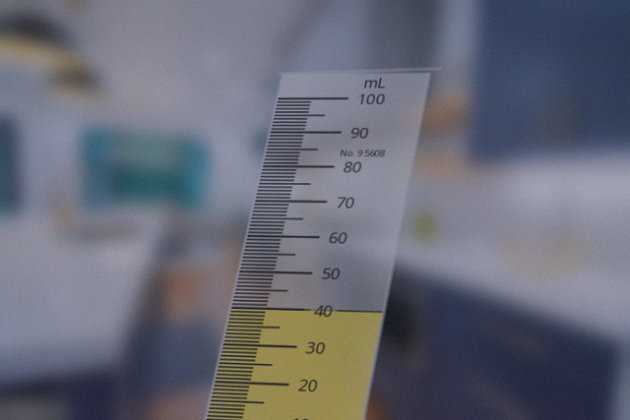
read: 40 mL
